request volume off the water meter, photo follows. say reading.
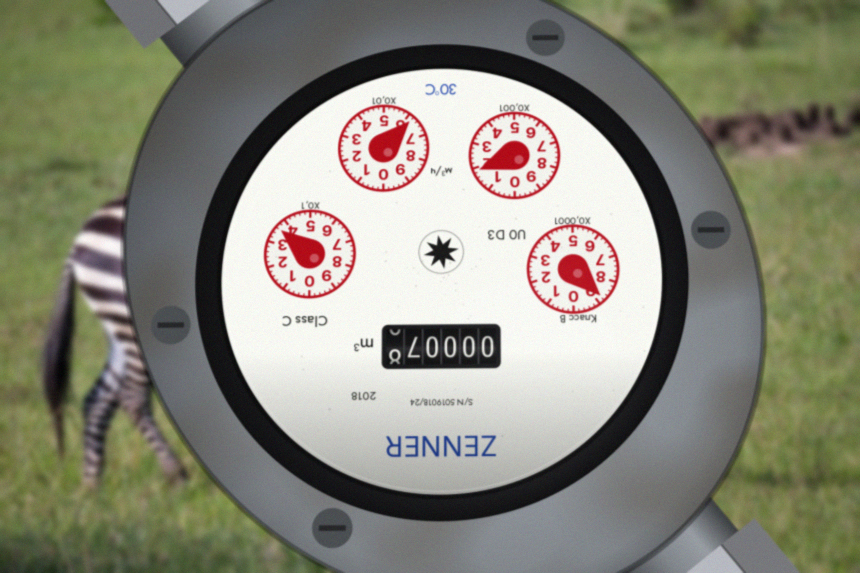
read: 78.3618 m³
